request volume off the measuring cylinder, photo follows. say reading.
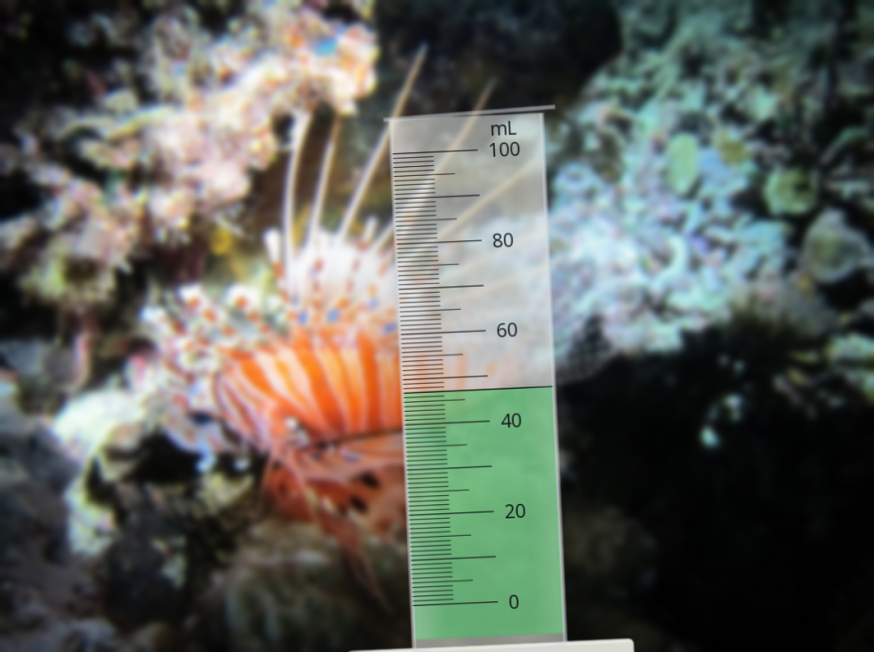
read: 47 mL
